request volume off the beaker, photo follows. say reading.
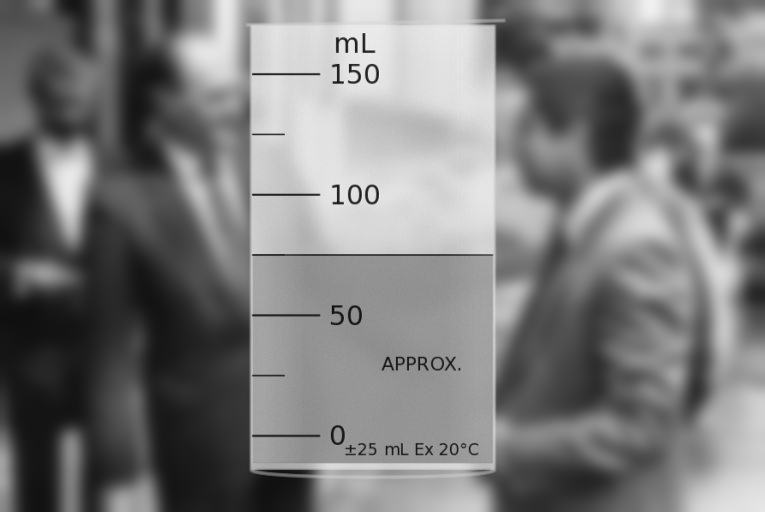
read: 75 mL
